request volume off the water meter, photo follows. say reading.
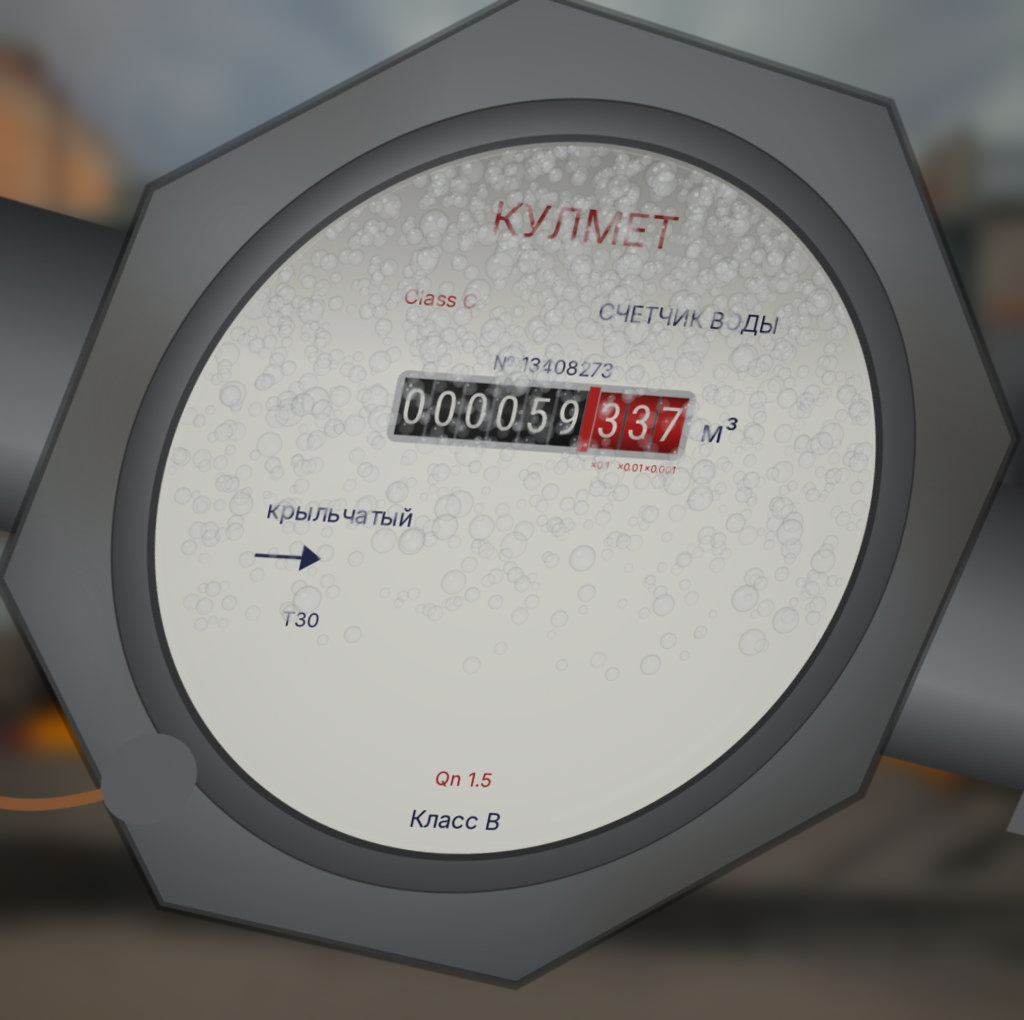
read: 59.337 m³
